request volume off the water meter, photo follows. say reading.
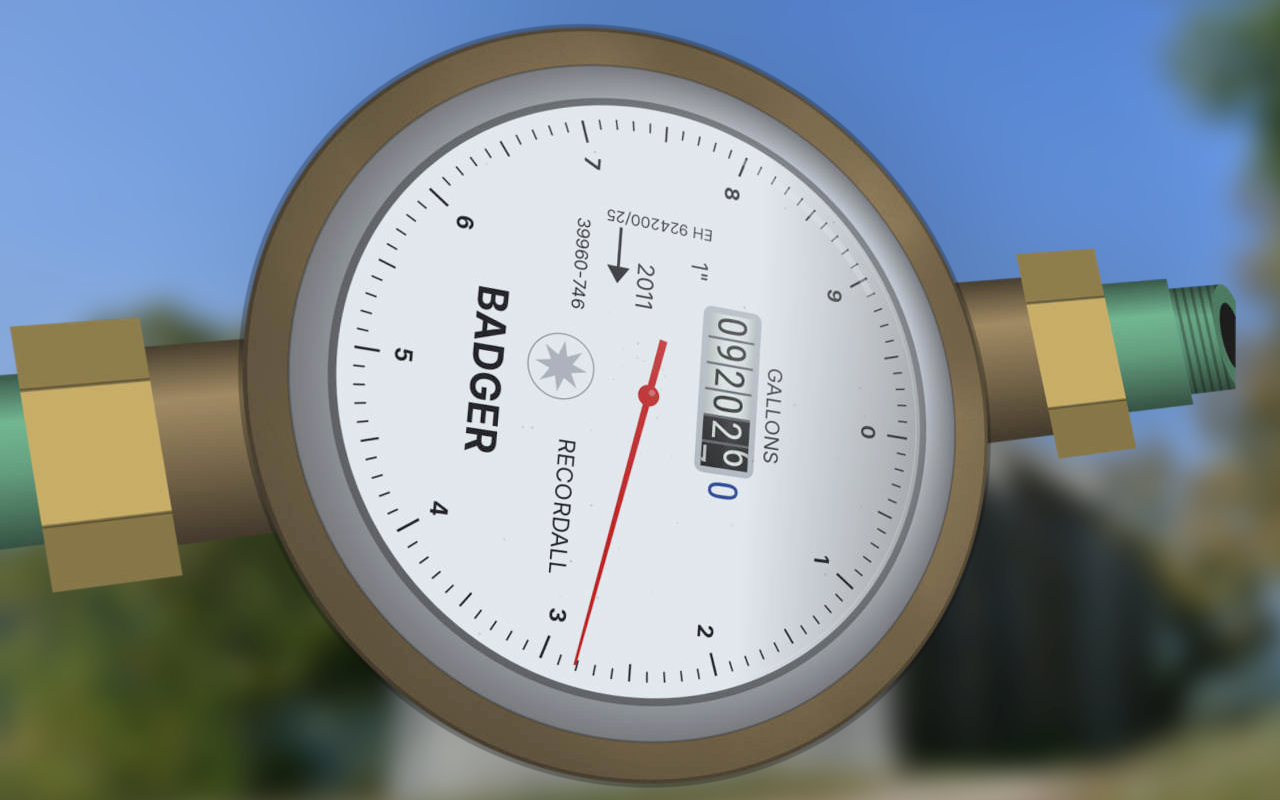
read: 920262.8 gal
